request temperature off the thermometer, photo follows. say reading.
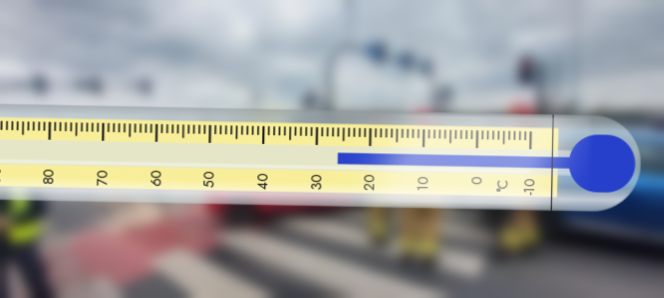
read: 26 °C
